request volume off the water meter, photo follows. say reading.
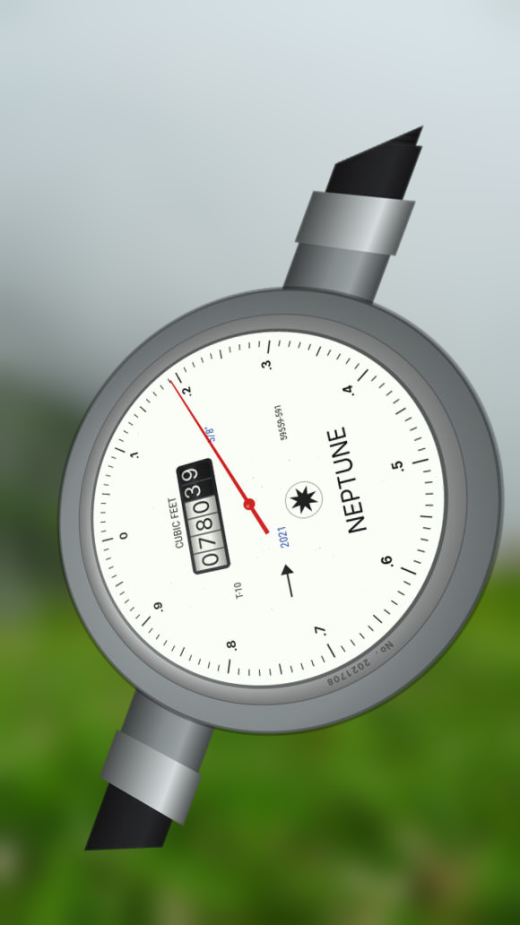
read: 78039.19 ft³
